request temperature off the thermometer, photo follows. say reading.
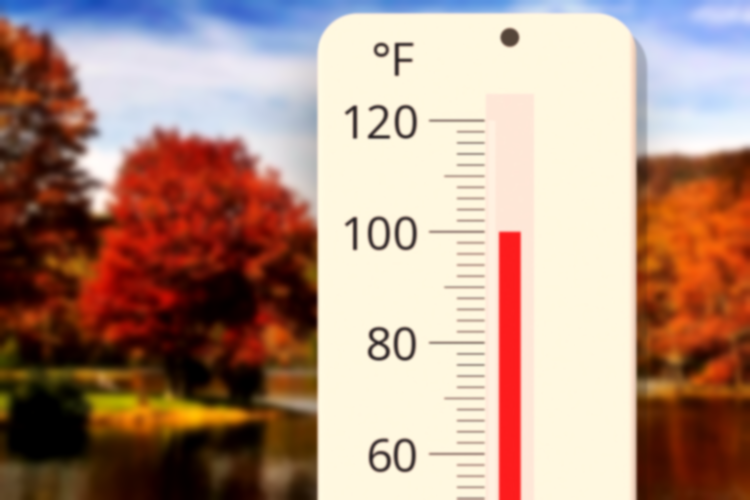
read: 100 °F
